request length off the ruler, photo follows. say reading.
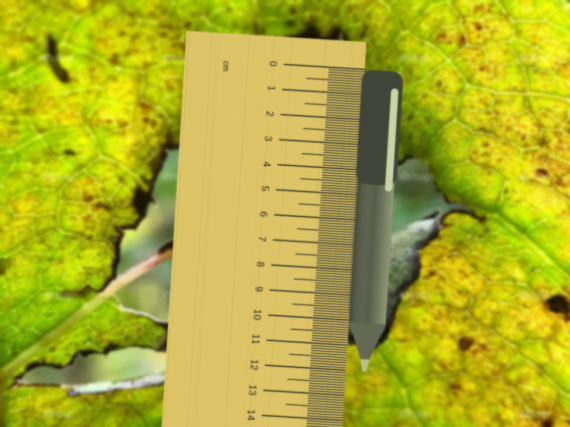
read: 12 cm
